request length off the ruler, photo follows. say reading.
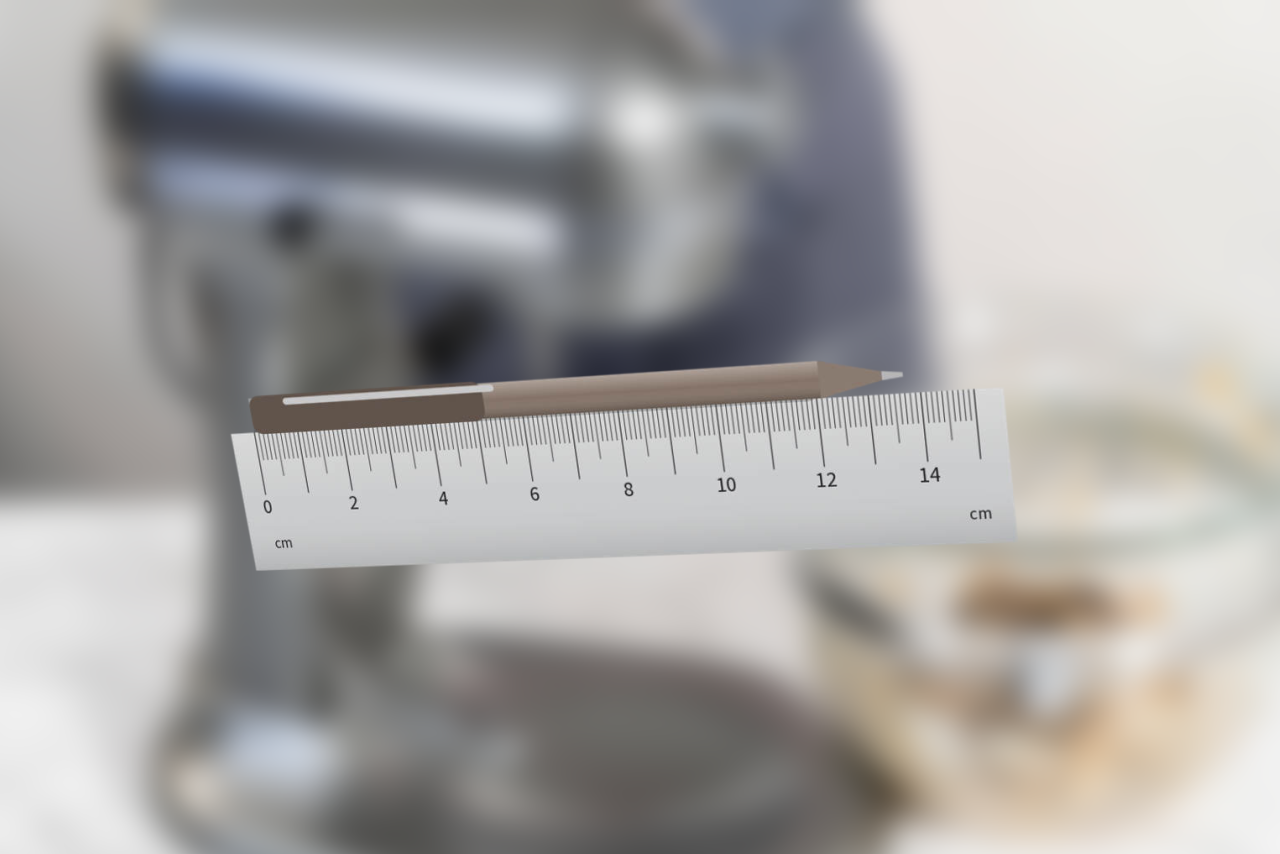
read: 13.7 cm
